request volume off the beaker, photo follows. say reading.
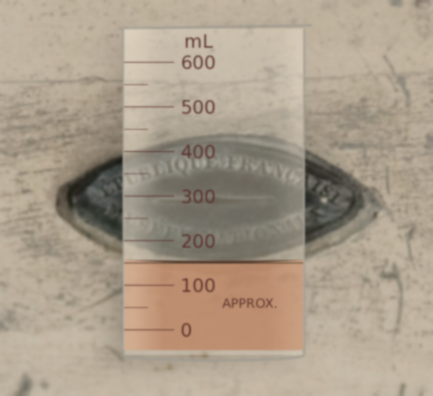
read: 150 mL
